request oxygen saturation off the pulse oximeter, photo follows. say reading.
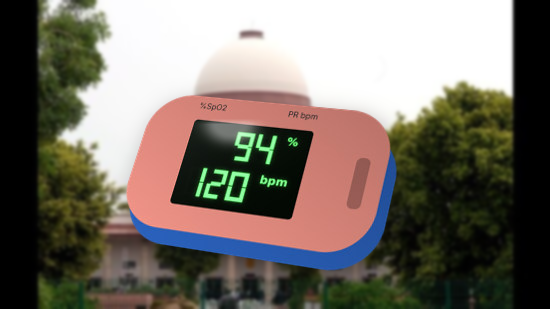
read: 94 %
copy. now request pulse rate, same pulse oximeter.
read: 120 bpm
